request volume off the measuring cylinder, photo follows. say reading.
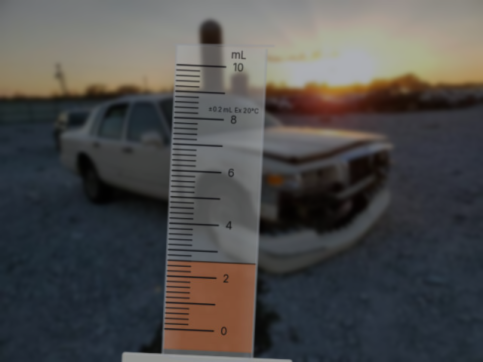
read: 2.6 mL
